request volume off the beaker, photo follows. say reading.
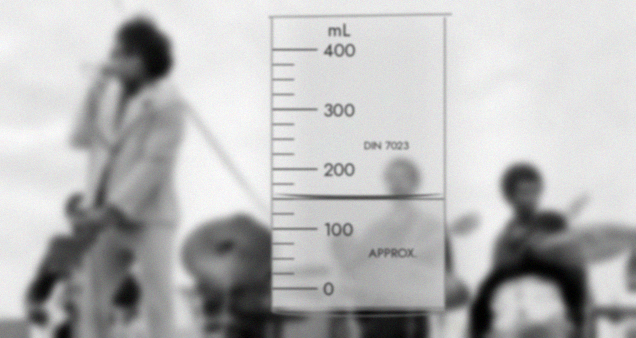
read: 150 mL
